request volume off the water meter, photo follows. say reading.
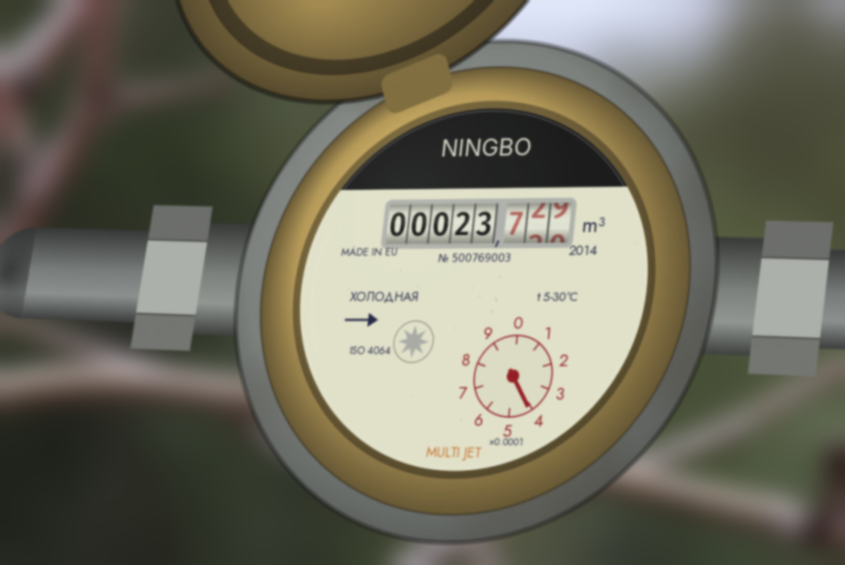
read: 23.7294 m³
